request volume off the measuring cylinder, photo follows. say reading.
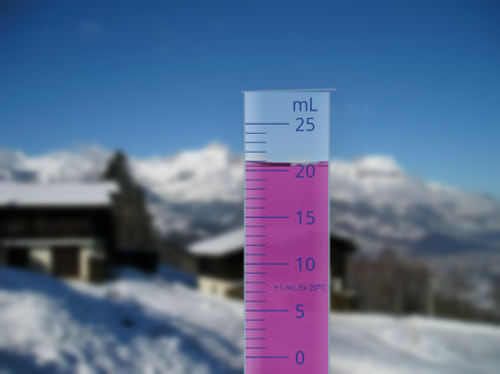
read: 20.5 mL
